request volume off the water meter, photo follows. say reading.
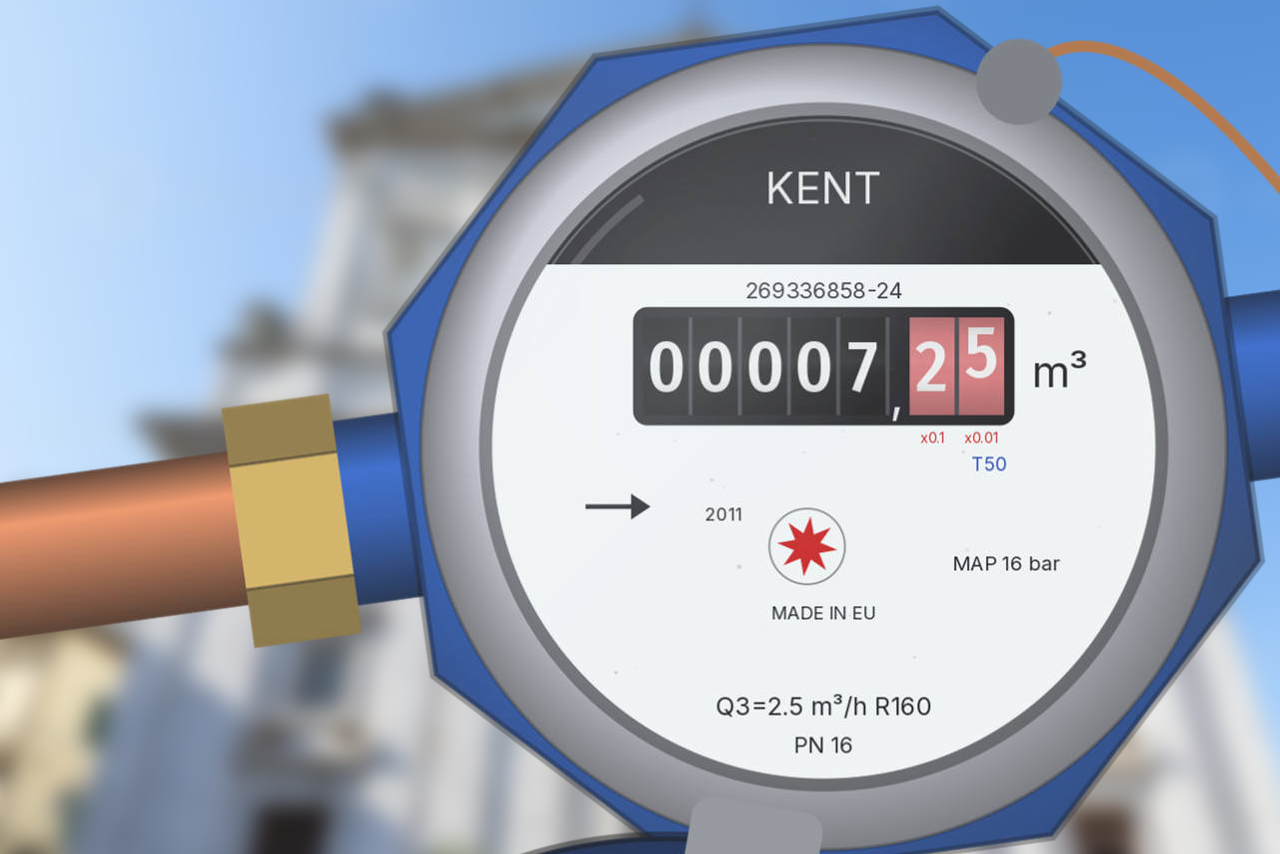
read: 7.25 m³
